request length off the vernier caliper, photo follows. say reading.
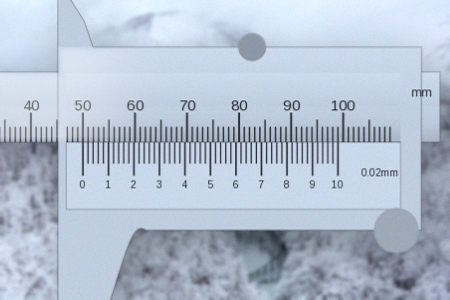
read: 50.0 mm
